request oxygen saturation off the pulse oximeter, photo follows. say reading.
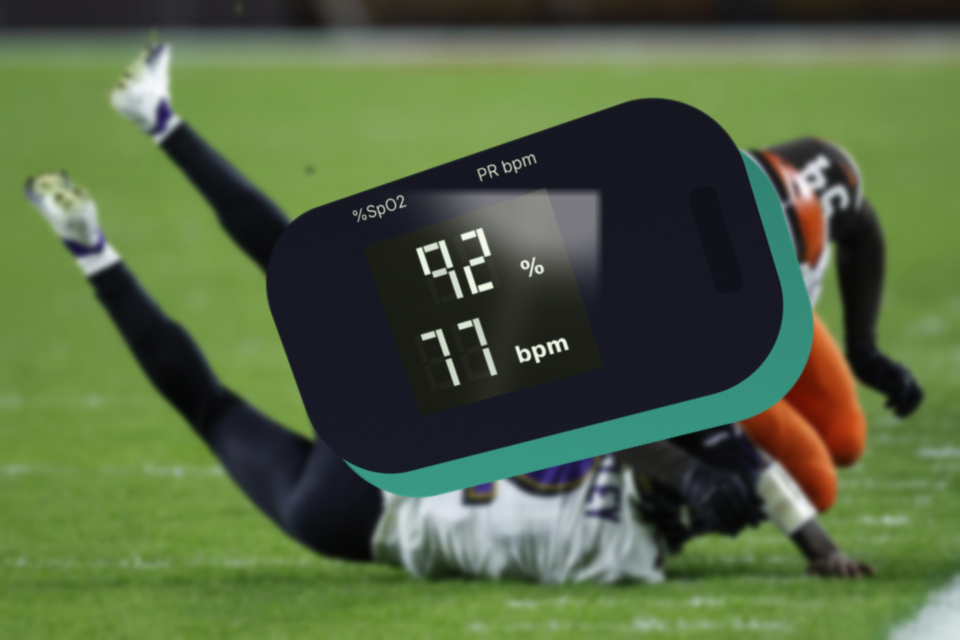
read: 92 %
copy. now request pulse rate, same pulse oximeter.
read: 77 bpm
